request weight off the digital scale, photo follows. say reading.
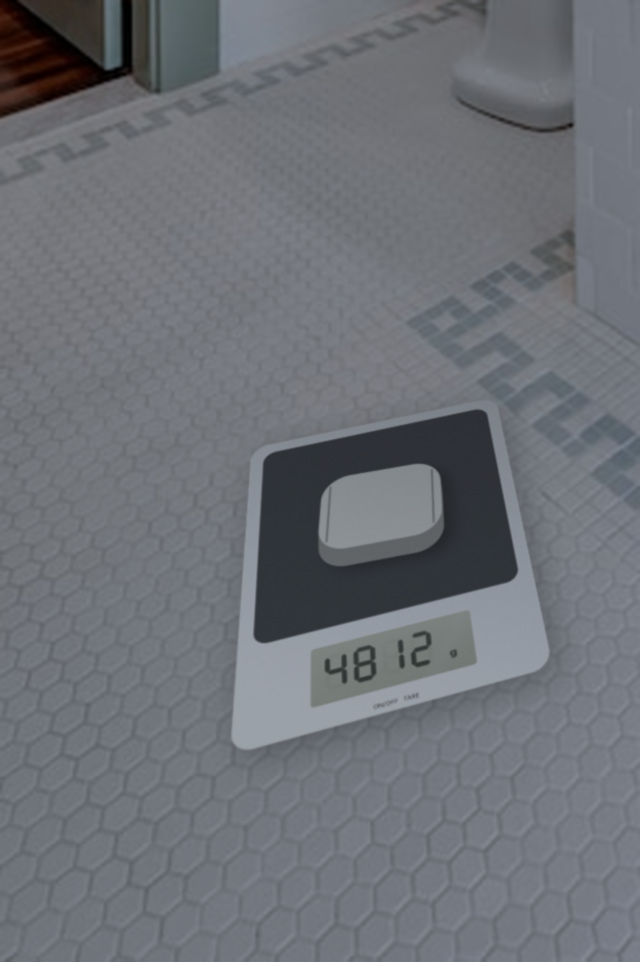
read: 4812 g
